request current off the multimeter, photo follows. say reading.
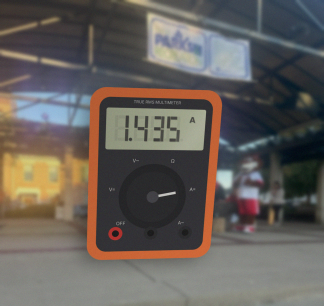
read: 1.435 A
